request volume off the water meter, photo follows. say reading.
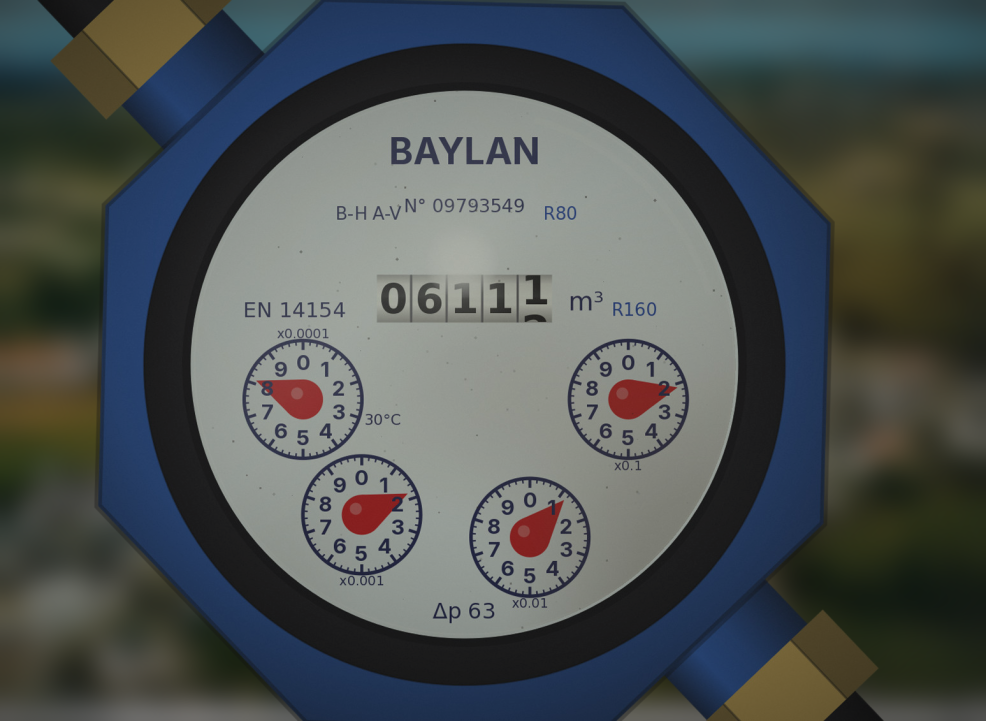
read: 6111.2118 m³
